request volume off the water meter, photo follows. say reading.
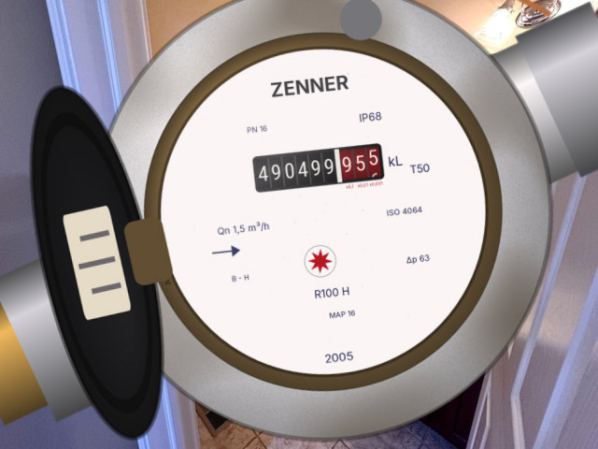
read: 490499.955 kL
